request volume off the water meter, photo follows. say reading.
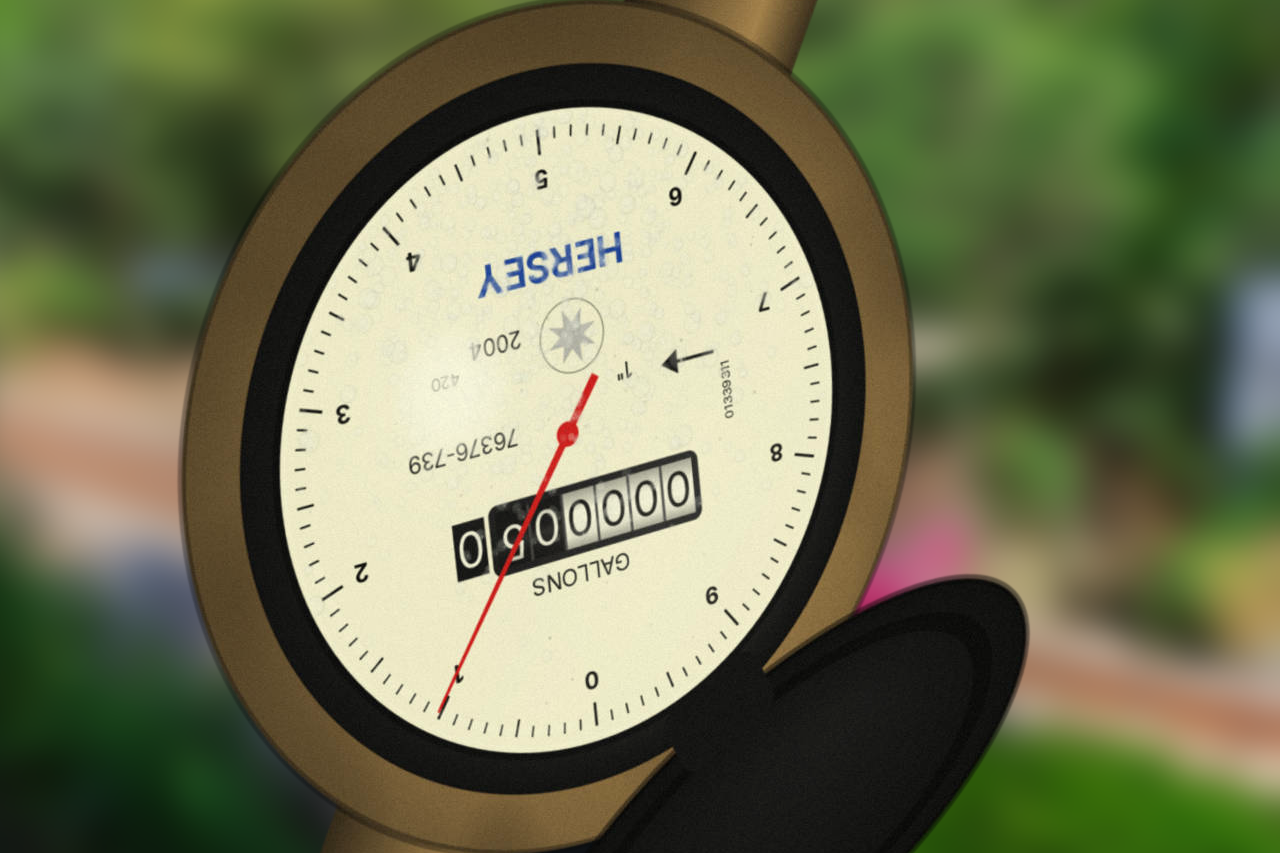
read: 51.0 gal
